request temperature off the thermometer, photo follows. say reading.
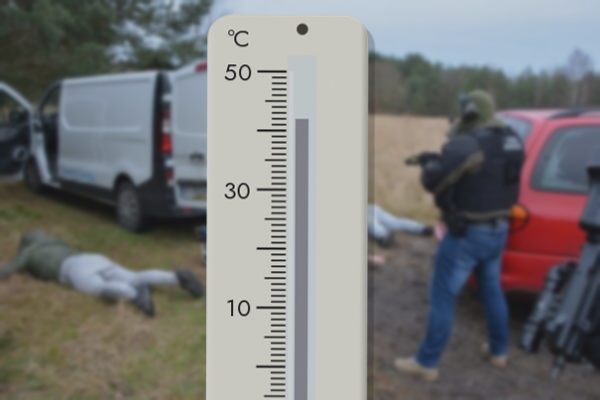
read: 42 °C
